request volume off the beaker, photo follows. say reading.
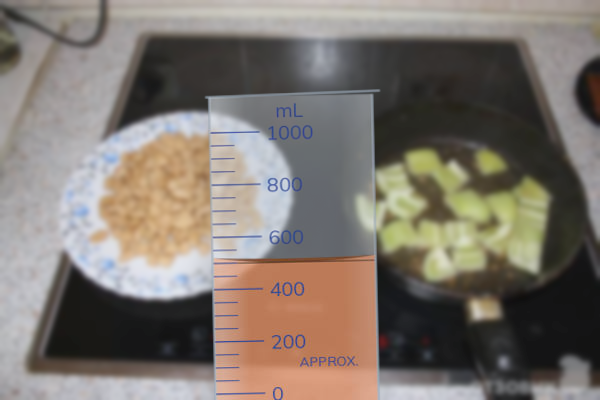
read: 500 mL
